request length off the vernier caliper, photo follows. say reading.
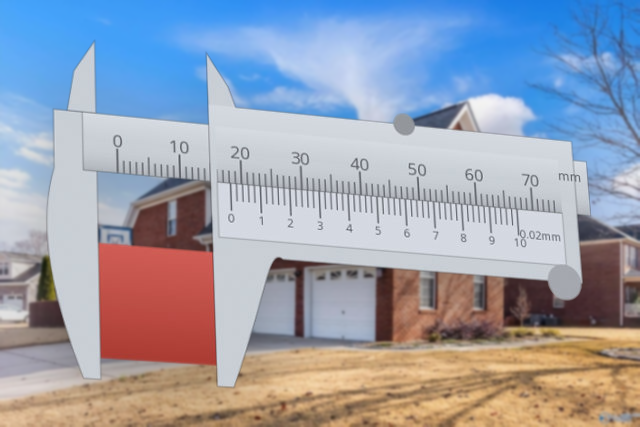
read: 18.2 mm
